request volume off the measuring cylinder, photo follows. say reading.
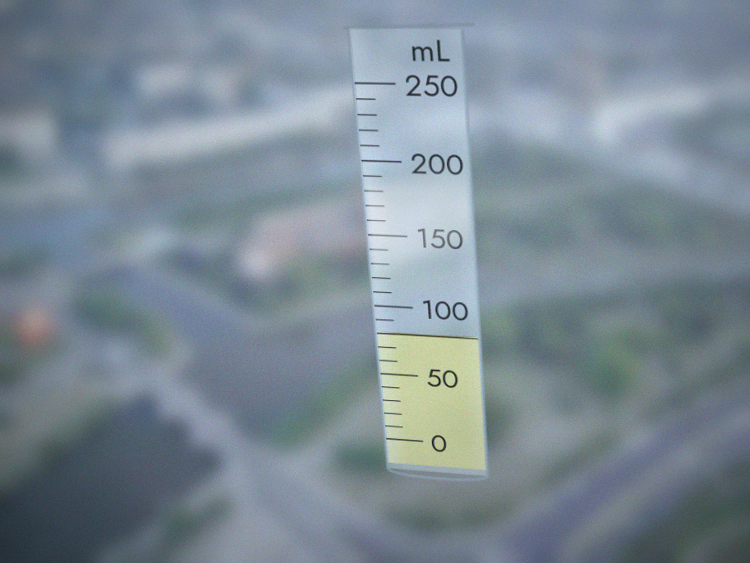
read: 80 mL
